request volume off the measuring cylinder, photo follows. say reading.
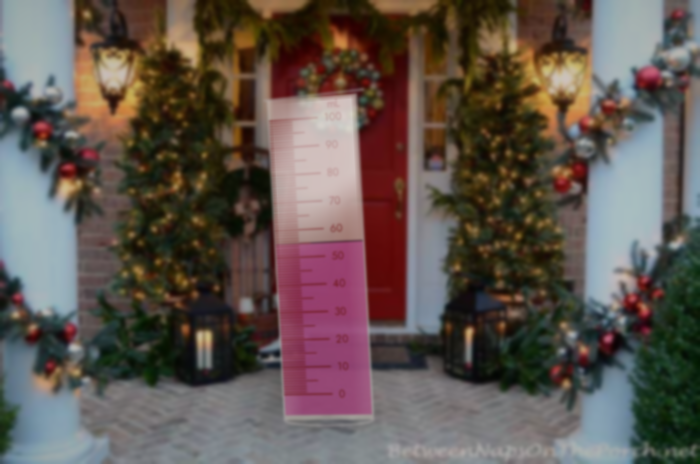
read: 55 mL
